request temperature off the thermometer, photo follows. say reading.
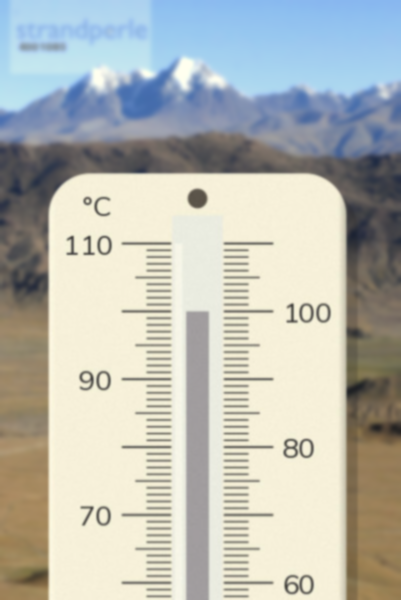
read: 100 °C
